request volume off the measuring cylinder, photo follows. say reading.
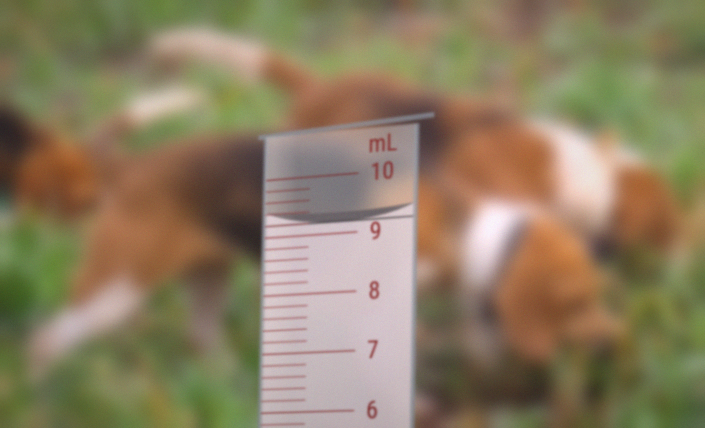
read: 9.2 mL
